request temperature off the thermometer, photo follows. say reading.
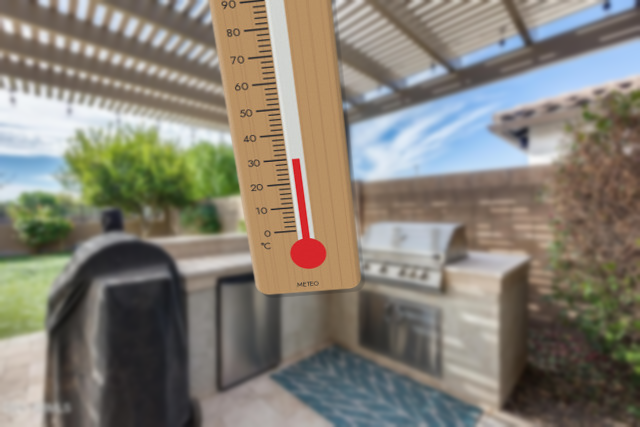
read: 30 °C
